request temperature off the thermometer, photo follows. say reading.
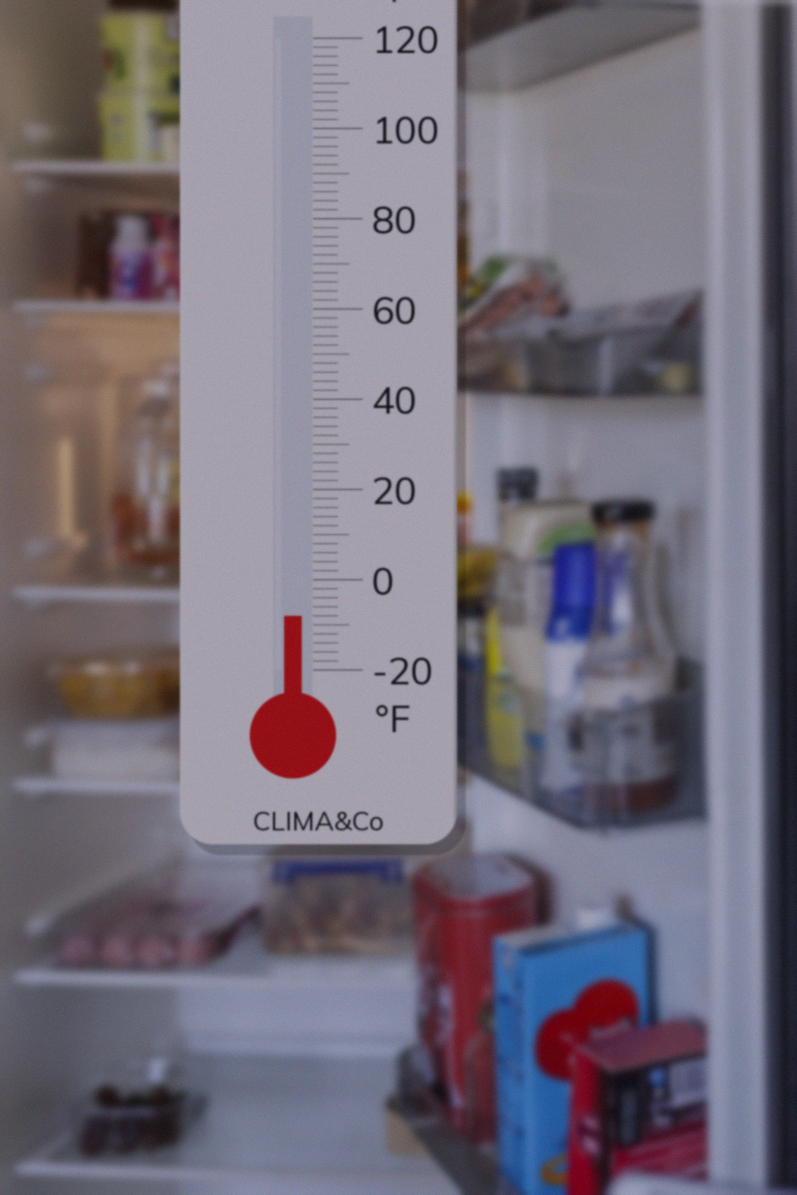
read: -8 °F
